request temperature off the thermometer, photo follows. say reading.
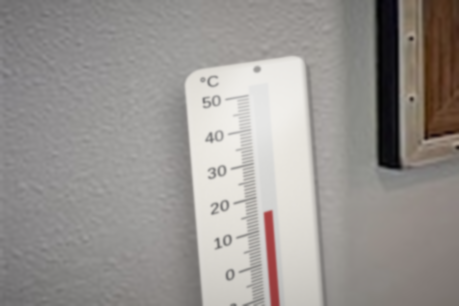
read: 15 °C
